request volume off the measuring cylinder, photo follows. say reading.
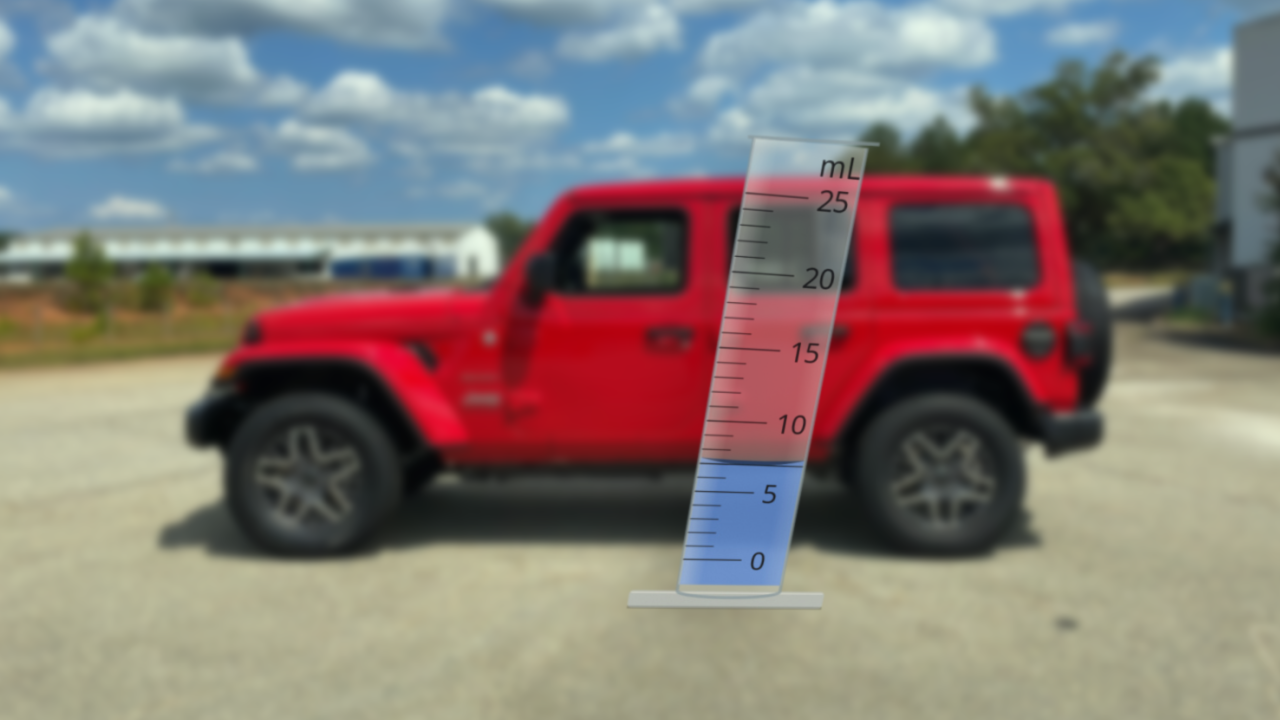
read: 7 mL
